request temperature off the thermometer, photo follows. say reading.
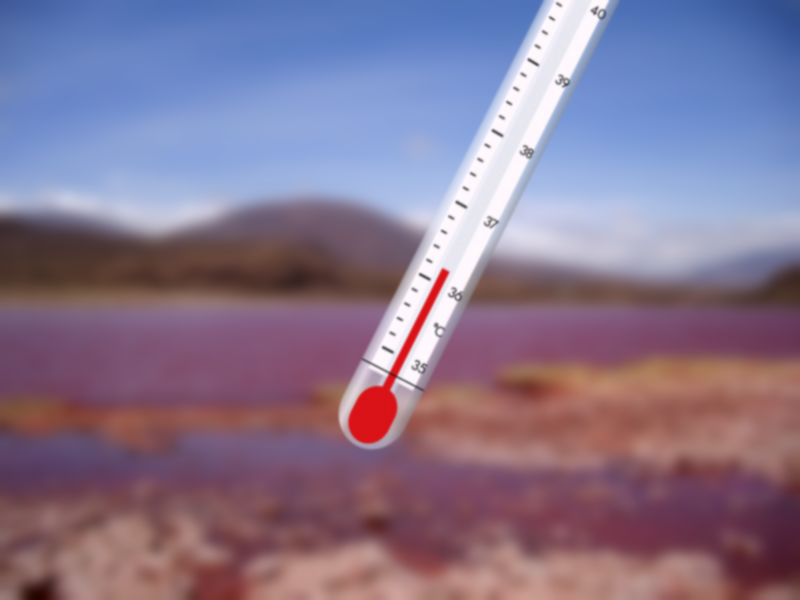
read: 36.2 °C
